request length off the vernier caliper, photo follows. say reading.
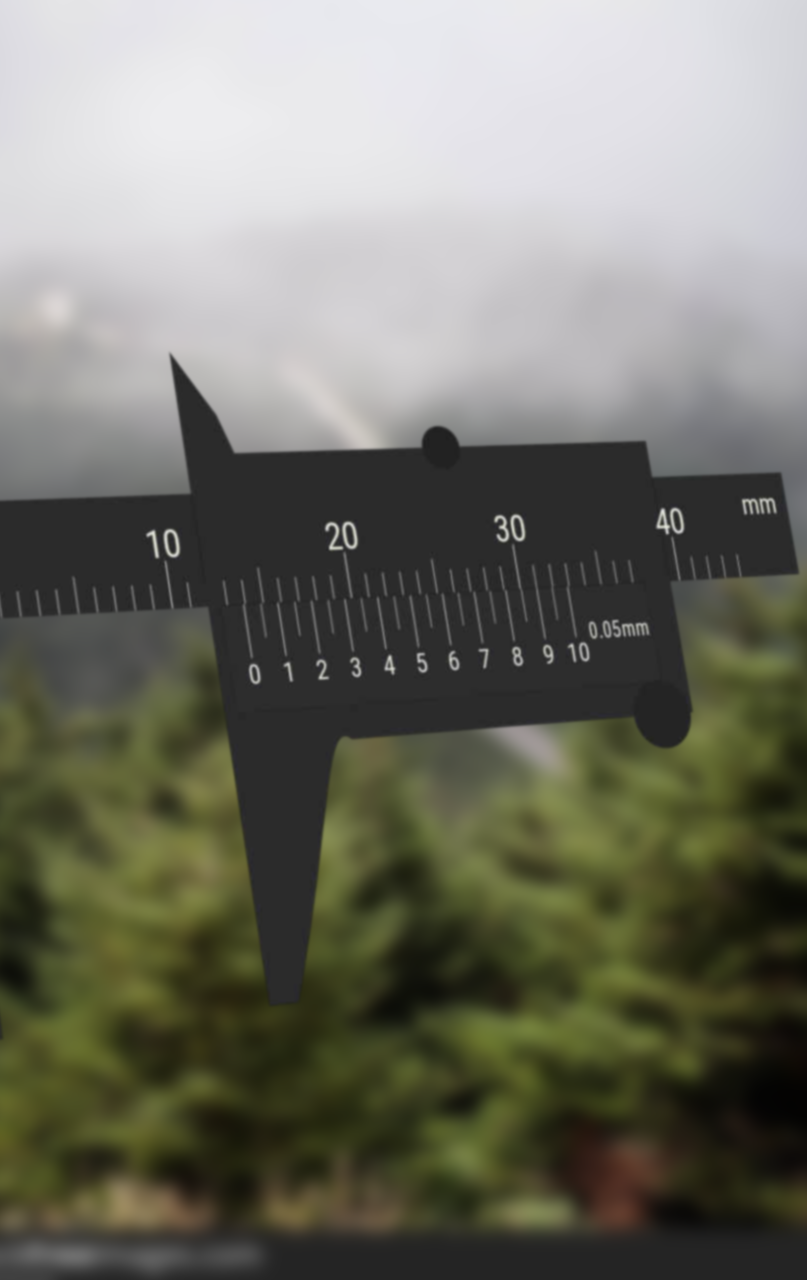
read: 13.9 mm
